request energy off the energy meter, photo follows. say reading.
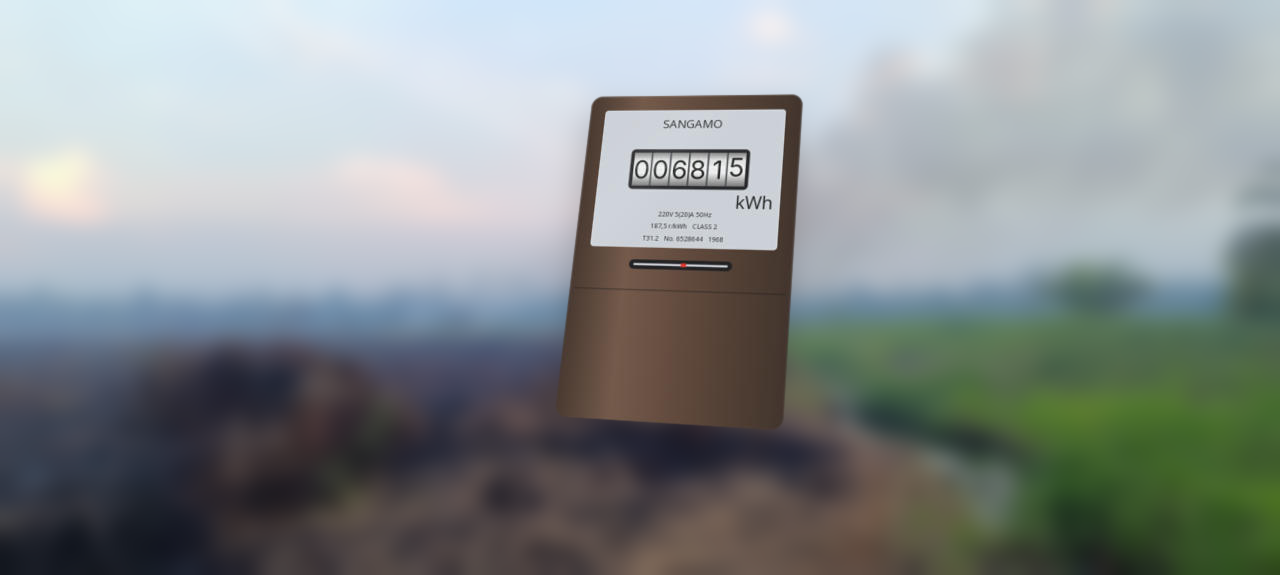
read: 6815 kWh
